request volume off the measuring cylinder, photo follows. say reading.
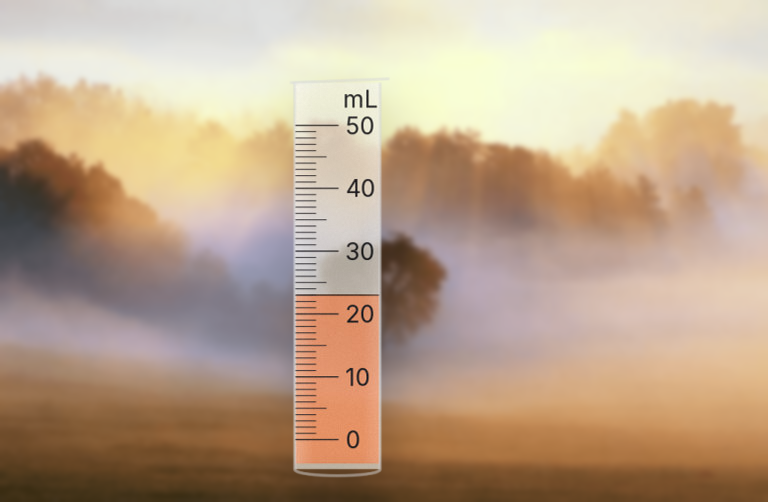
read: 23 mL
